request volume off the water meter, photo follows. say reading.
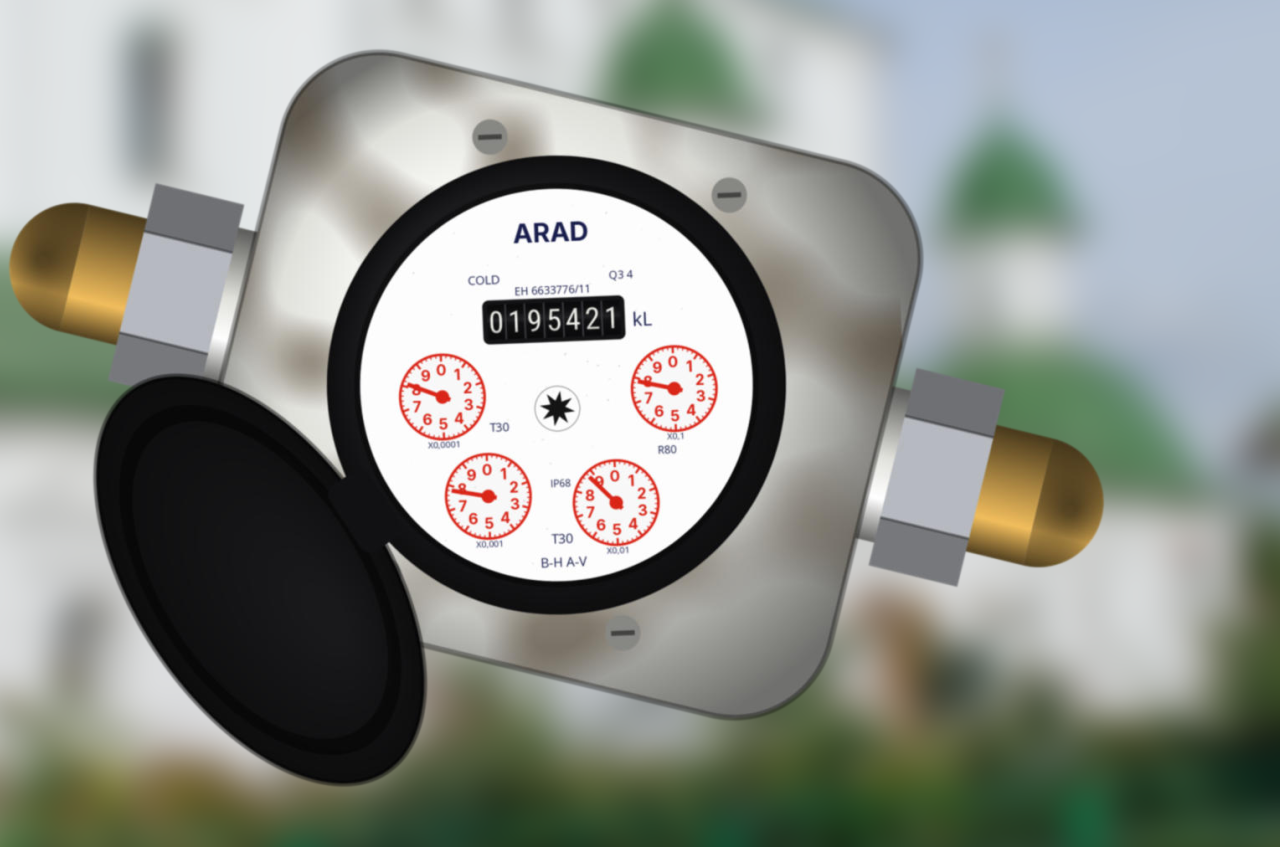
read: 195421.7878 kL
